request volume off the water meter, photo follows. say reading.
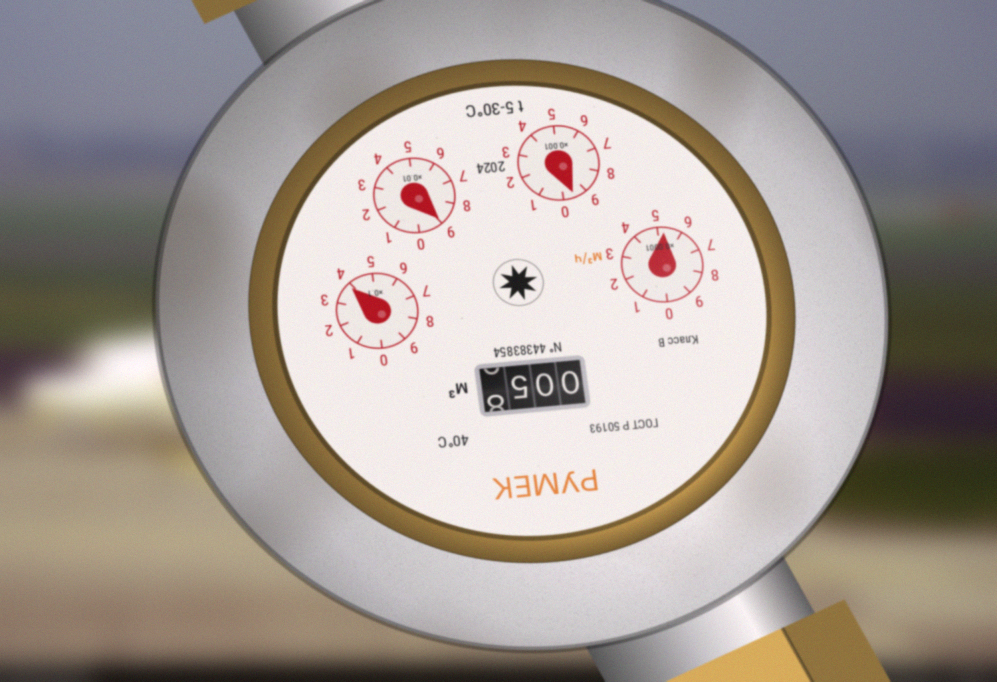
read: 58.3895 m³
